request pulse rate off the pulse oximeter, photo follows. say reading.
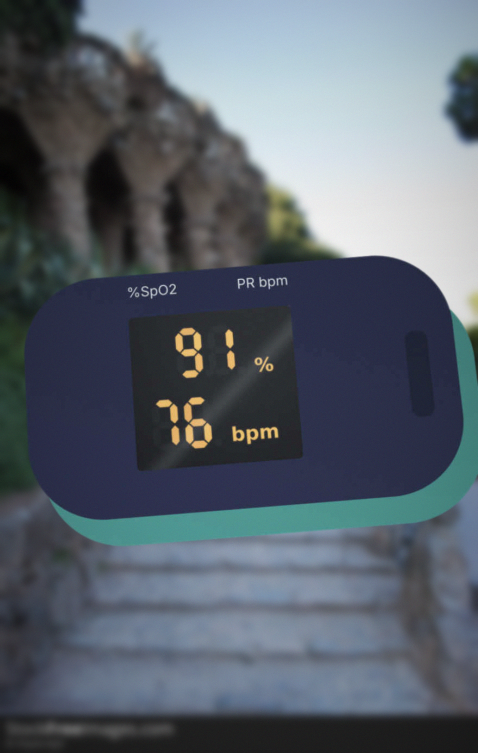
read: 76 bpm
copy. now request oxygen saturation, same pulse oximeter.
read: 91 %
